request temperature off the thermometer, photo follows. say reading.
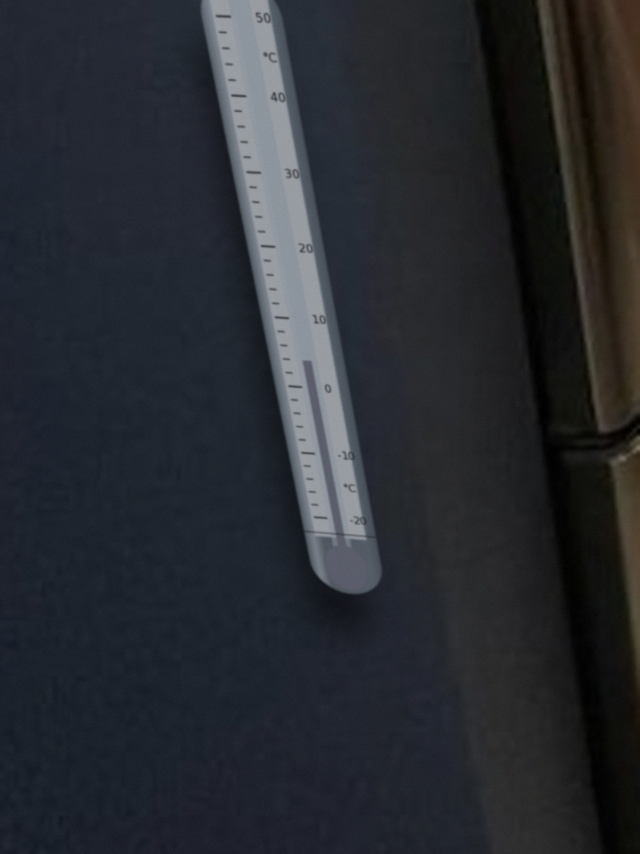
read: 4 °C
